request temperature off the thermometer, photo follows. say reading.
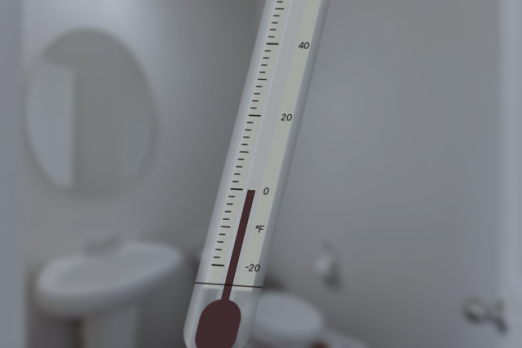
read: 0 °F
